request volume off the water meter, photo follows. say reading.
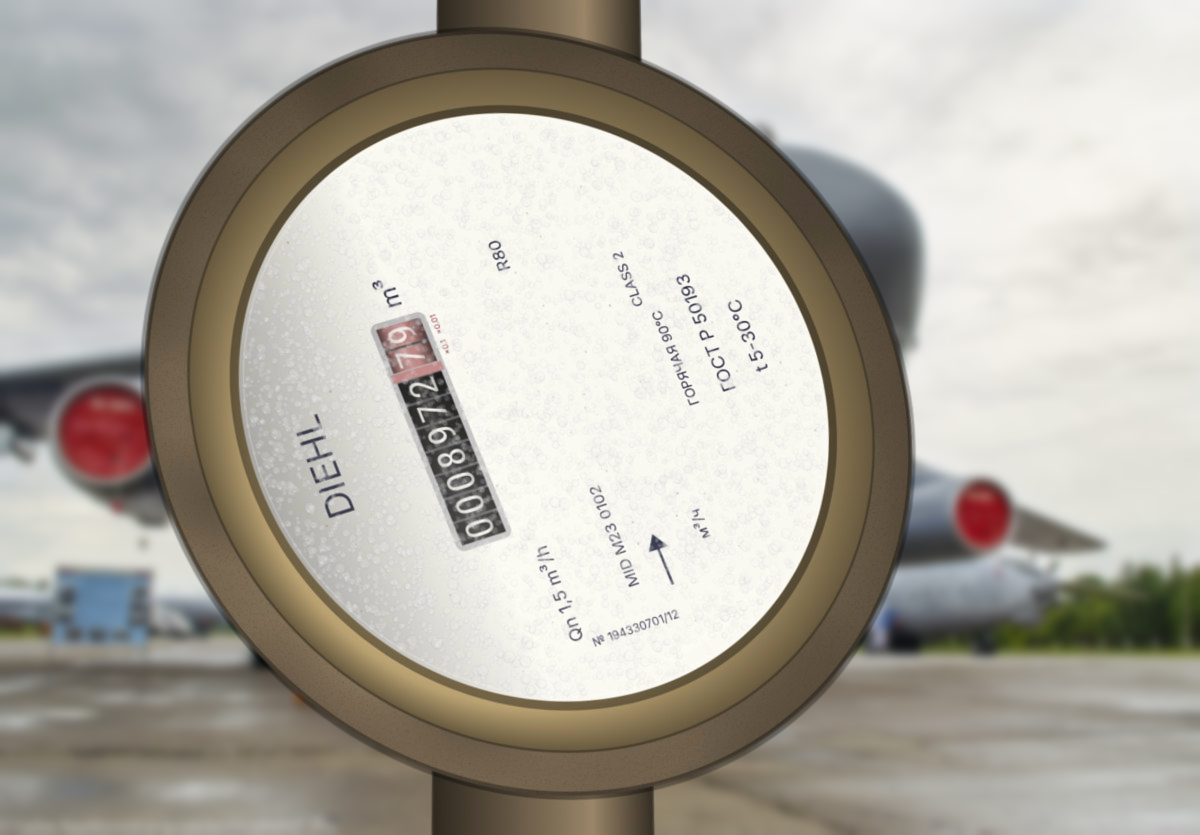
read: 8972.79 m³
